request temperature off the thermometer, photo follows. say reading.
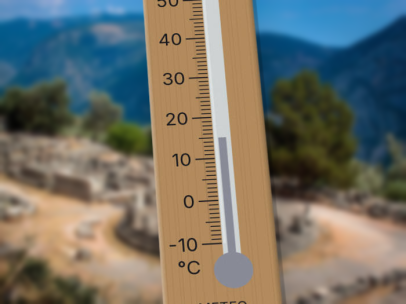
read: 15 °C
